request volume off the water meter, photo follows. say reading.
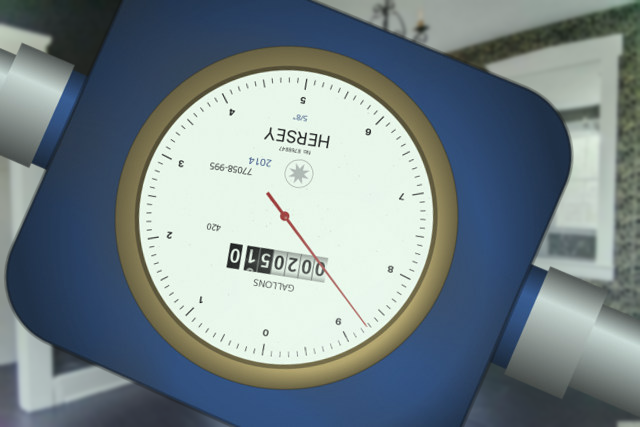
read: 20508.7 gal
